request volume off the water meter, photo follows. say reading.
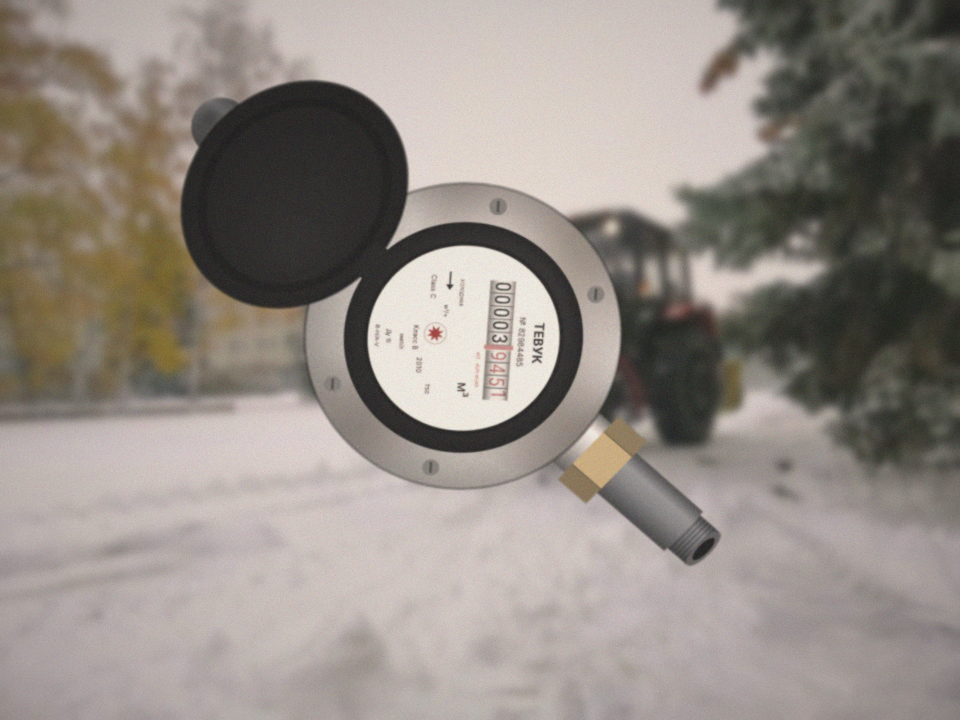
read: 3.9451 m³
